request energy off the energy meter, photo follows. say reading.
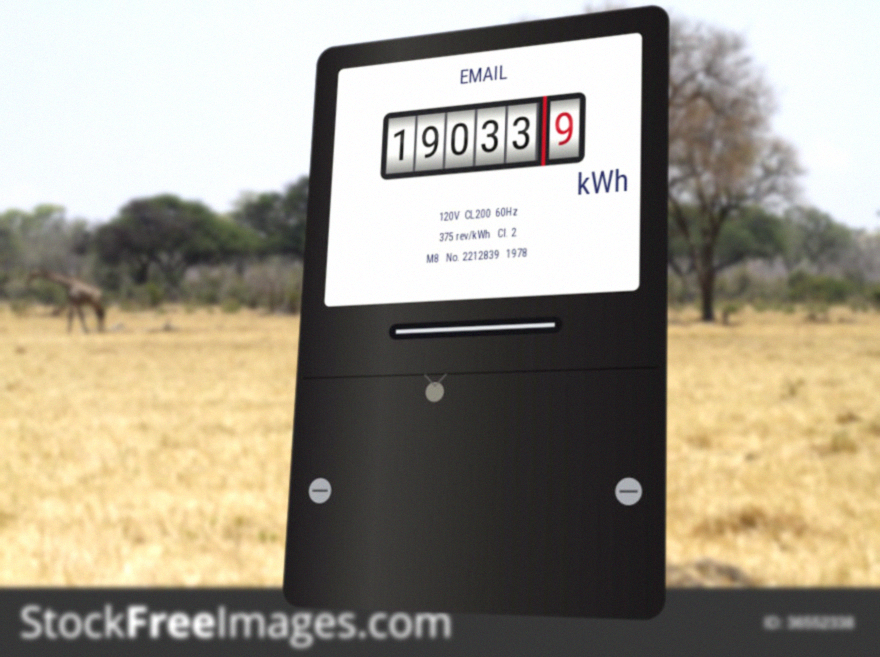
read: 19033.9 kWh
